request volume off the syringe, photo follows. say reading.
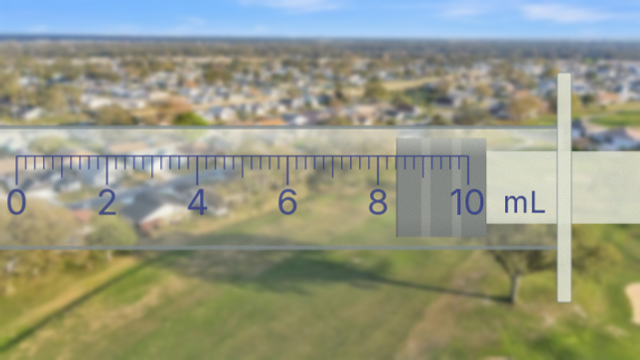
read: 8.4 mL
